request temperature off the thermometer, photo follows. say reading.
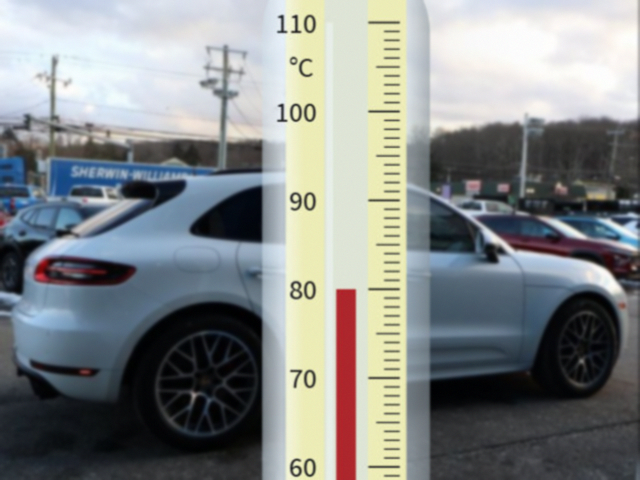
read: 80 °C
